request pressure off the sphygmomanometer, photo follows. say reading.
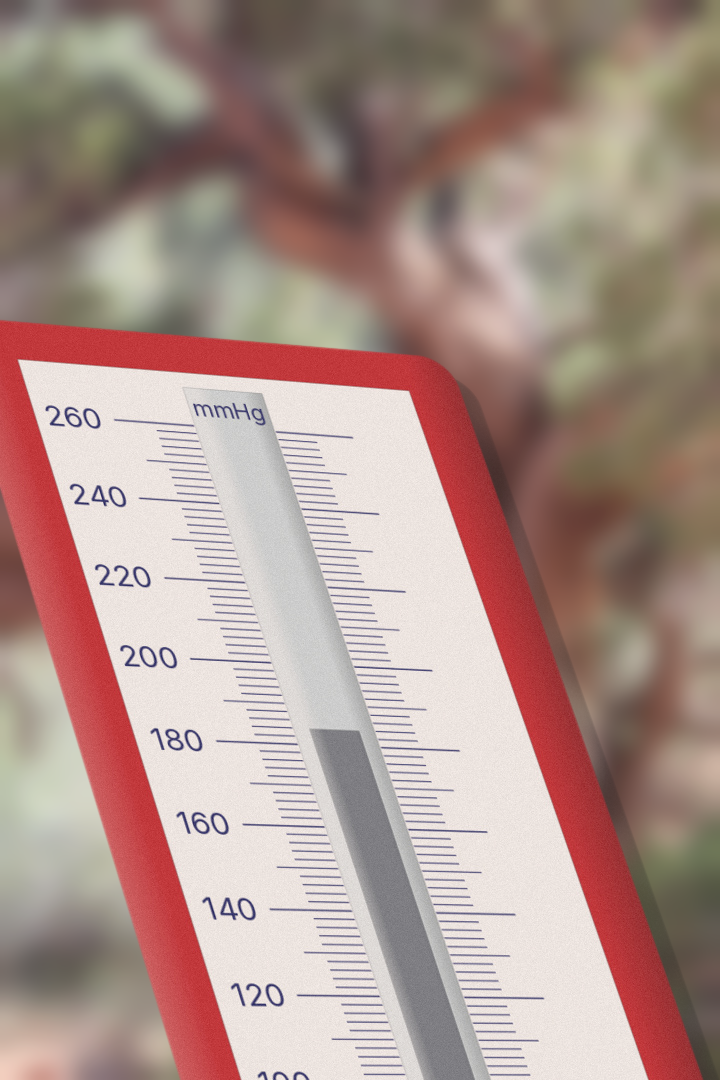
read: 184 mmHg
